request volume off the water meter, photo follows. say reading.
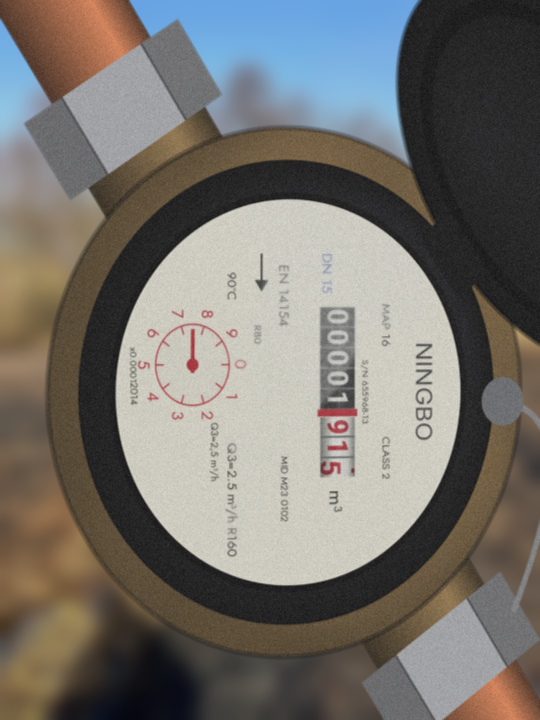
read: 1.9147 m³
